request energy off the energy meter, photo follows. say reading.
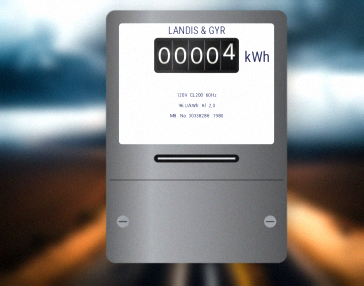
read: 4 kWh
